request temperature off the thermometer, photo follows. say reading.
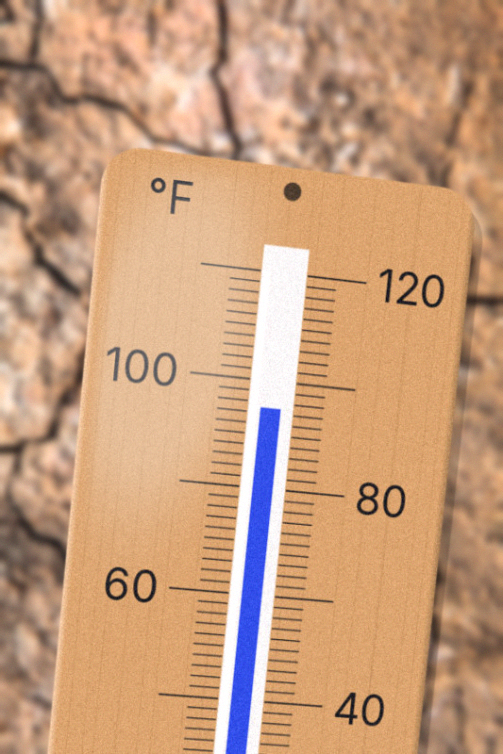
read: 95 °F
